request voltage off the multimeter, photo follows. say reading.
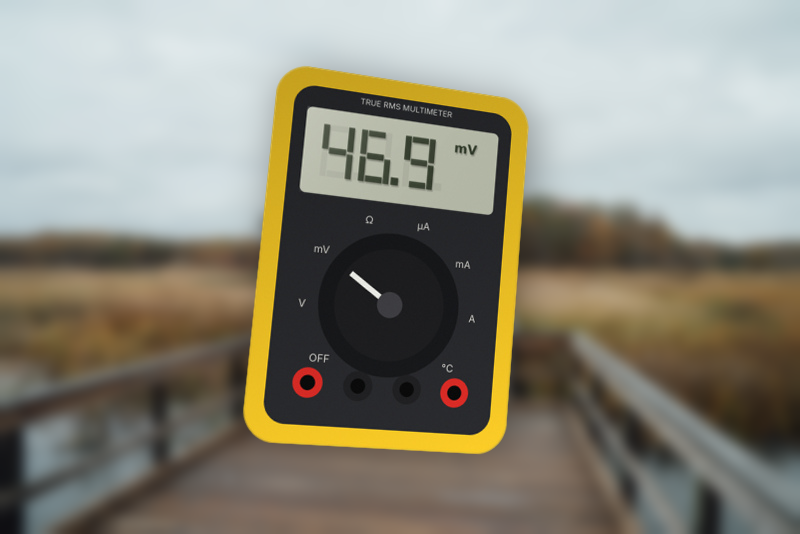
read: 46.9 mV
